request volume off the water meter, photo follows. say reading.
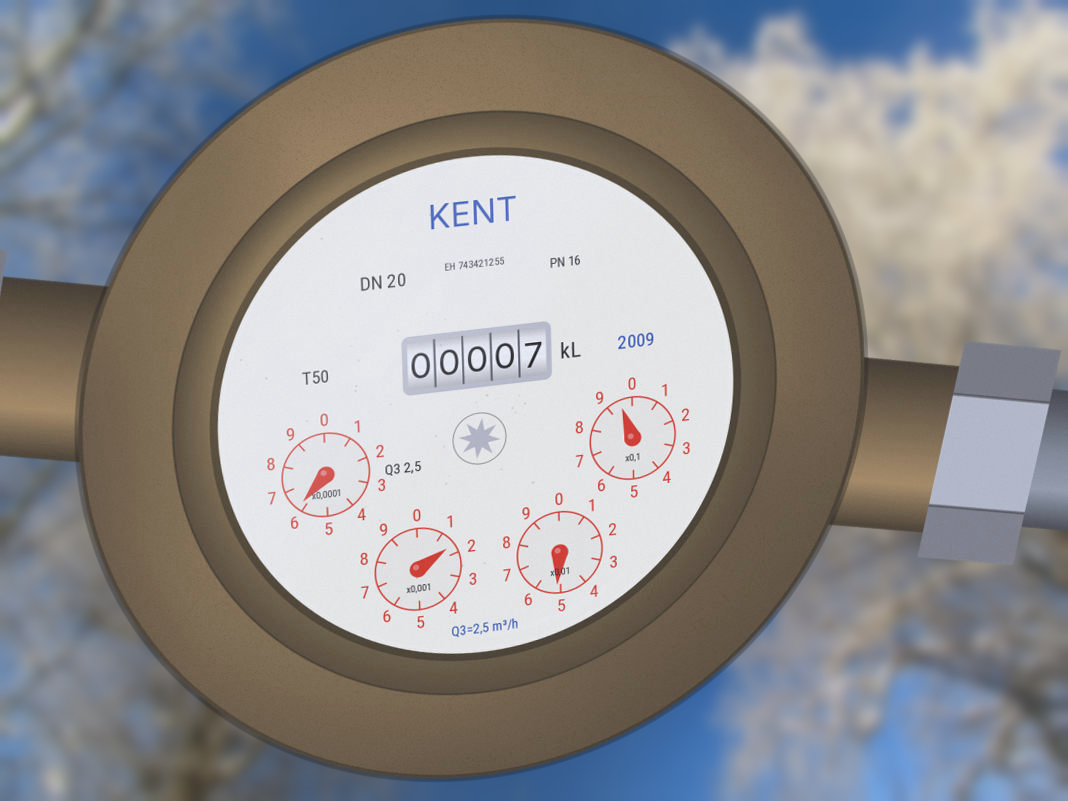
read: 6.9516 kL
